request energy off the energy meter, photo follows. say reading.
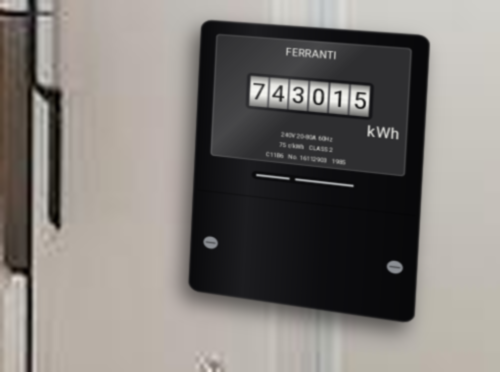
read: 743015 kWh
